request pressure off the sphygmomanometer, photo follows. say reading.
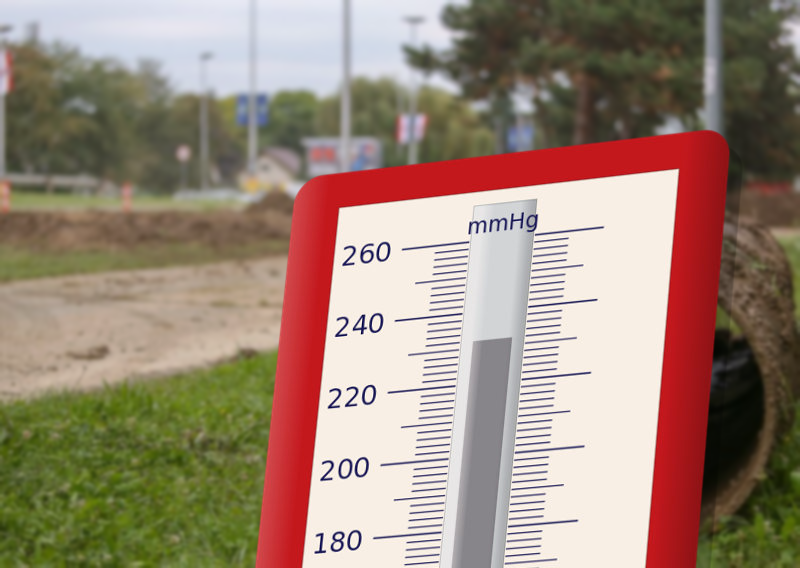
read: 232 mmHg
